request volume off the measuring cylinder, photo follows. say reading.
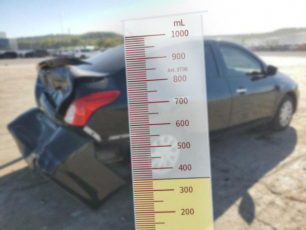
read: 350 mL
